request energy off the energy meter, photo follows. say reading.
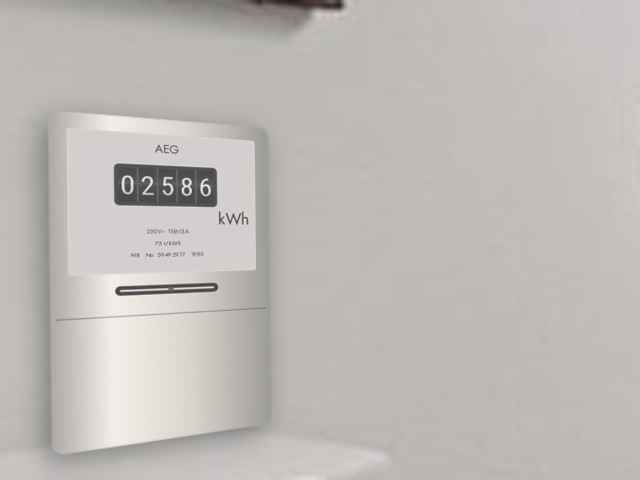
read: 2586 kWh
